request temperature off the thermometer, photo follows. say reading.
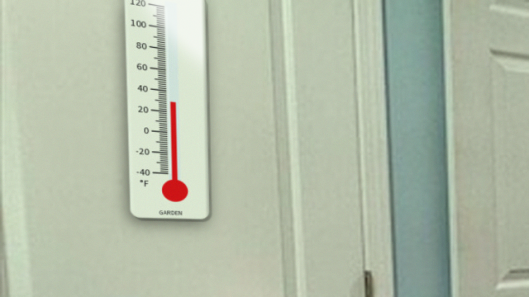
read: 30 °F
